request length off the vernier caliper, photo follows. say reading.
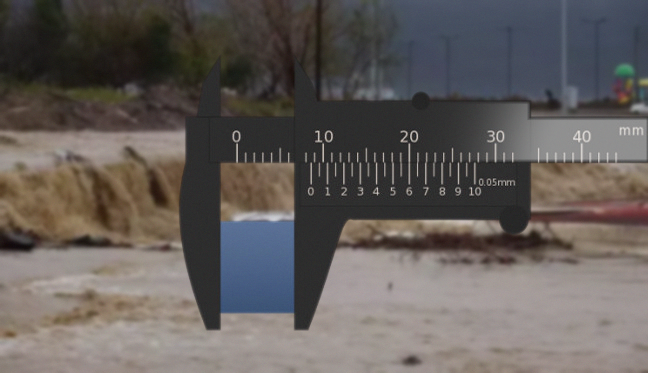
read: 8.6 mm
